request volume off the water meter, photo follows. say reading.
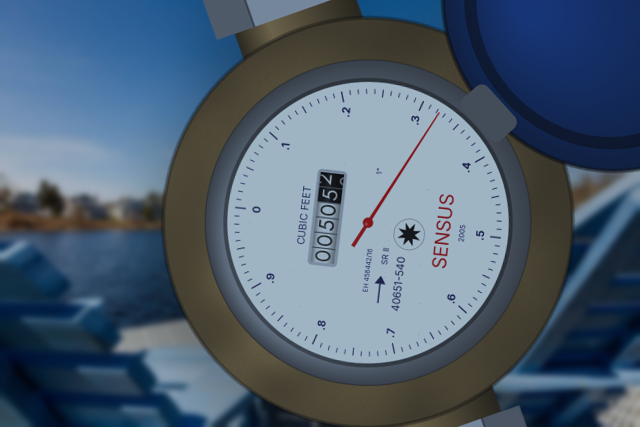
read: 5052.32 ft³
